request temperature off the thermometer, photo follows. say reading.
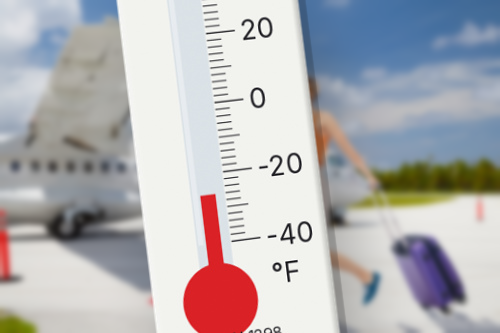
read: -26 °F
